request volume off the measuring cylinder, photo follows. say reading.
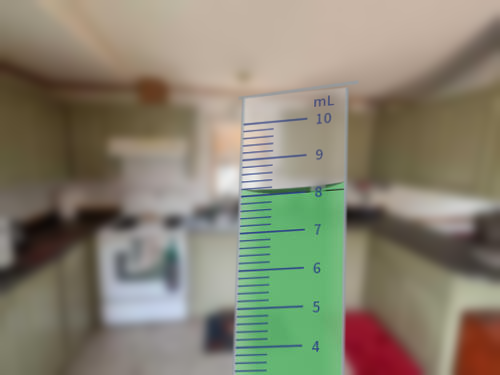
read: 8 mL
